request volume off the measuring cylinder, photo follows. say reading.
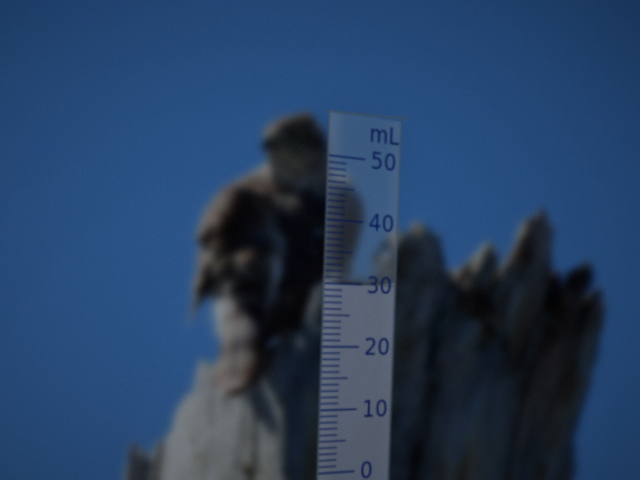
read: 30 mL
